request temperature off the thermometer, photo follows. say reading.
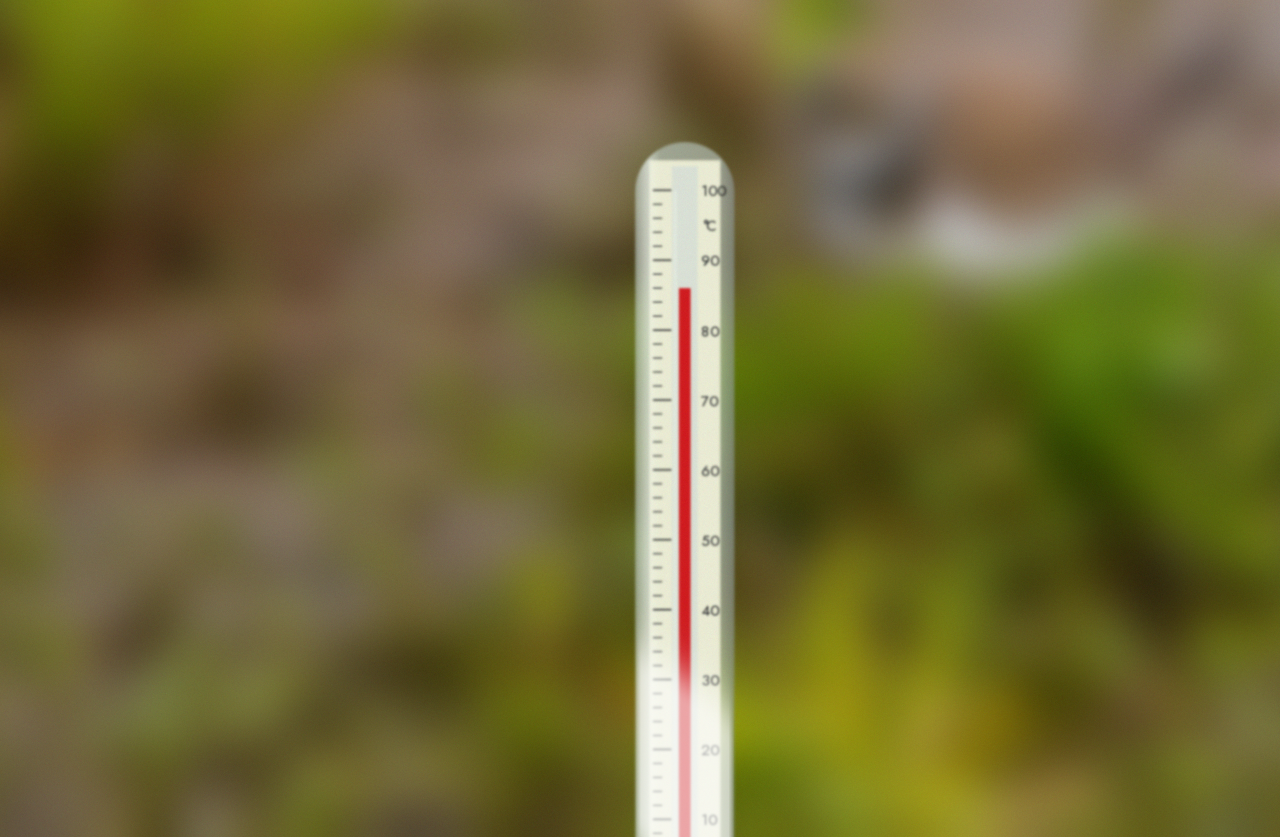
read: 86 °C
